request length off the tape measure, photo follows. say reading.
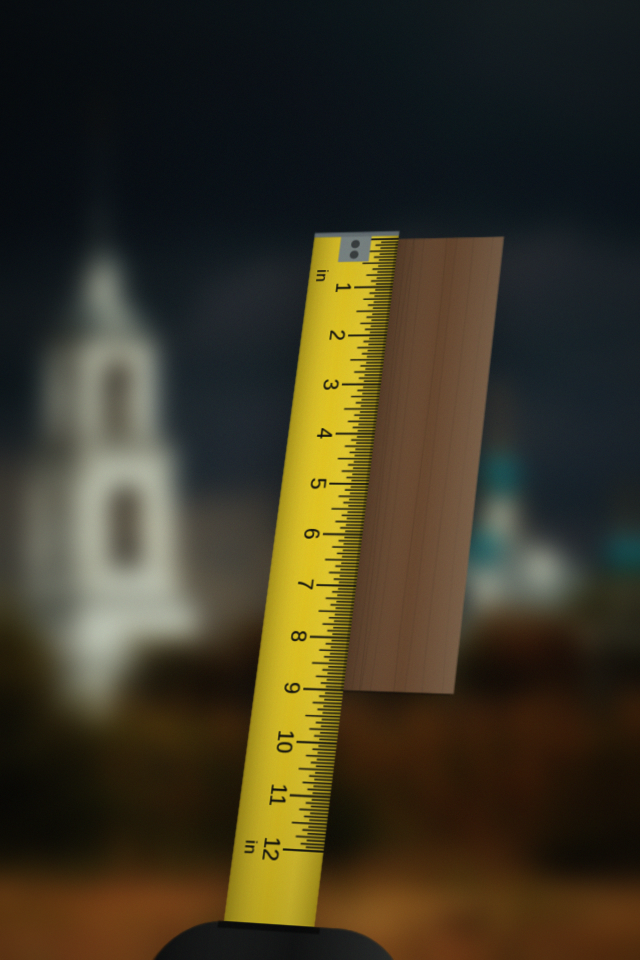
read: 9 in
